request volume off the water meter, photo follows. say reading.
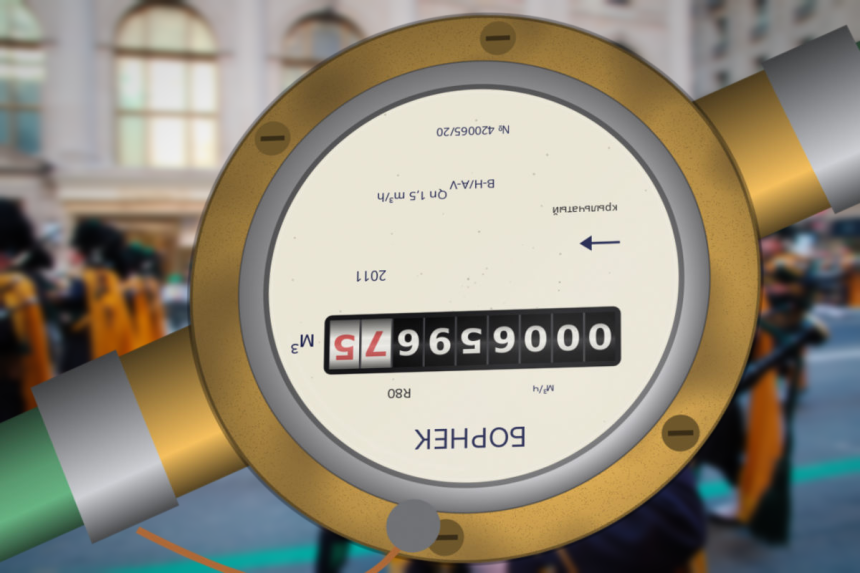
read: 6596.75 m³
